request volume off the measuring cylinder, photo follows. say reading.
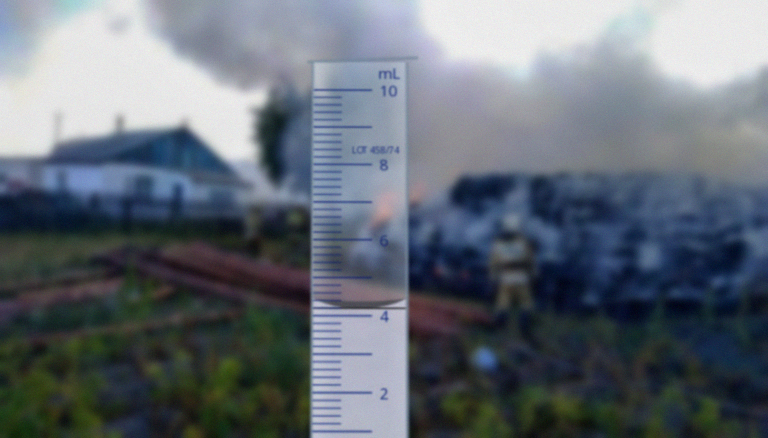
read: 4.2 mL
